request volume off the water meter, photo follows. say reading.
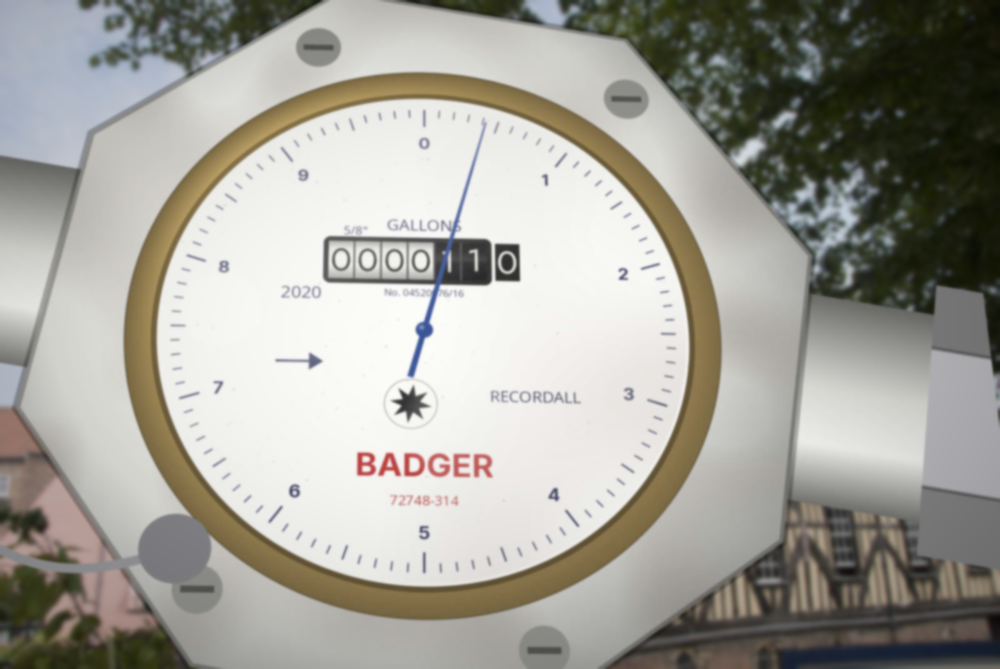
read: 110.4 gal
